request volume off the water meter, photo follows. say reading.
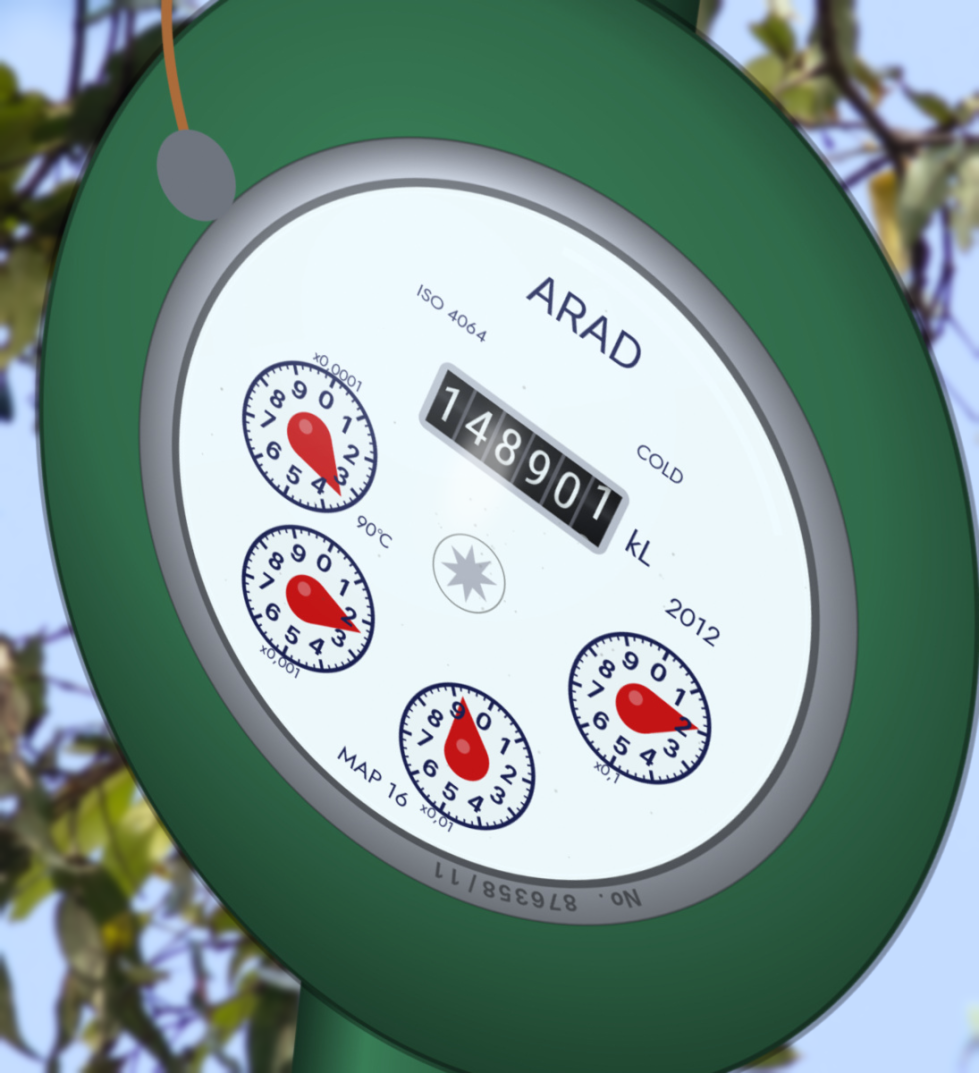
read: 148901.1923 kL
